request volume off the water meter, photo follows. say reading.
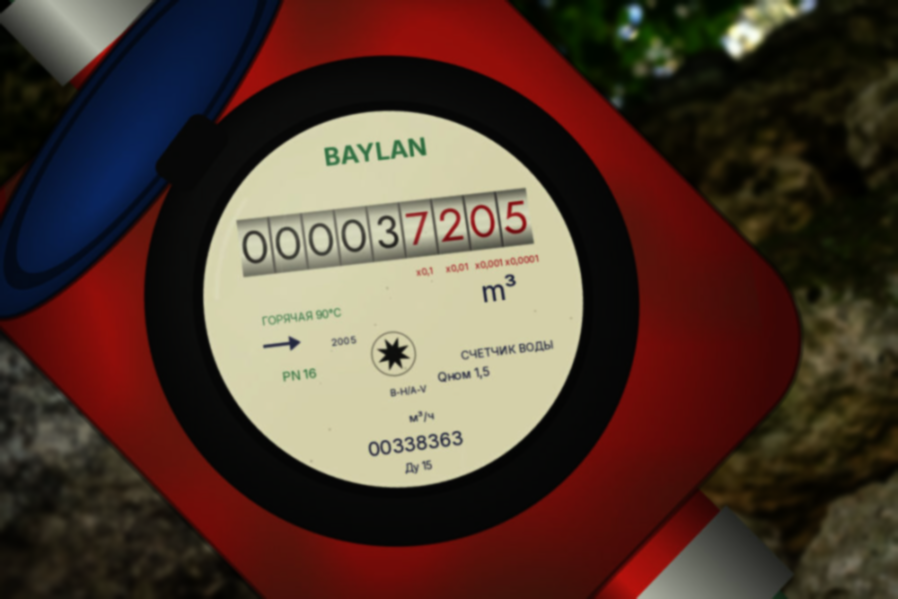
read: 3.7205 m³
